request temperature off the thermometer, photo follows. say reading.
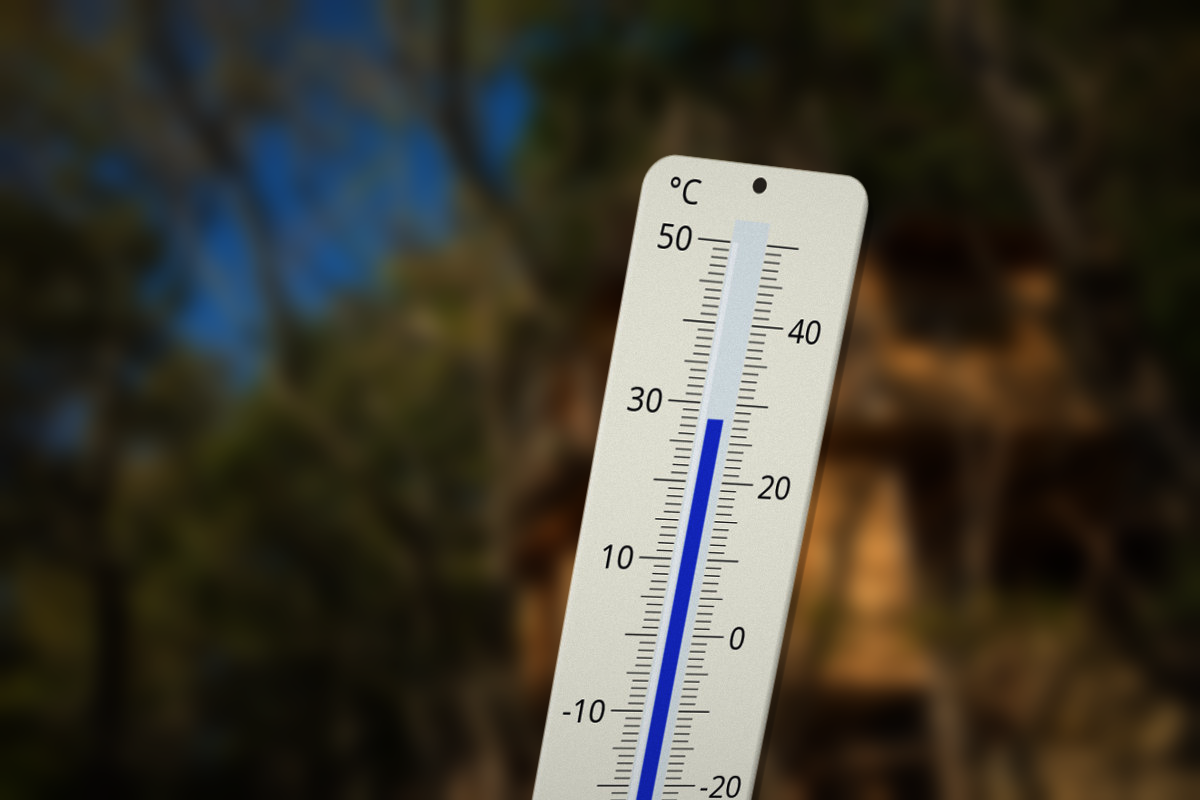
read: 28 °C
